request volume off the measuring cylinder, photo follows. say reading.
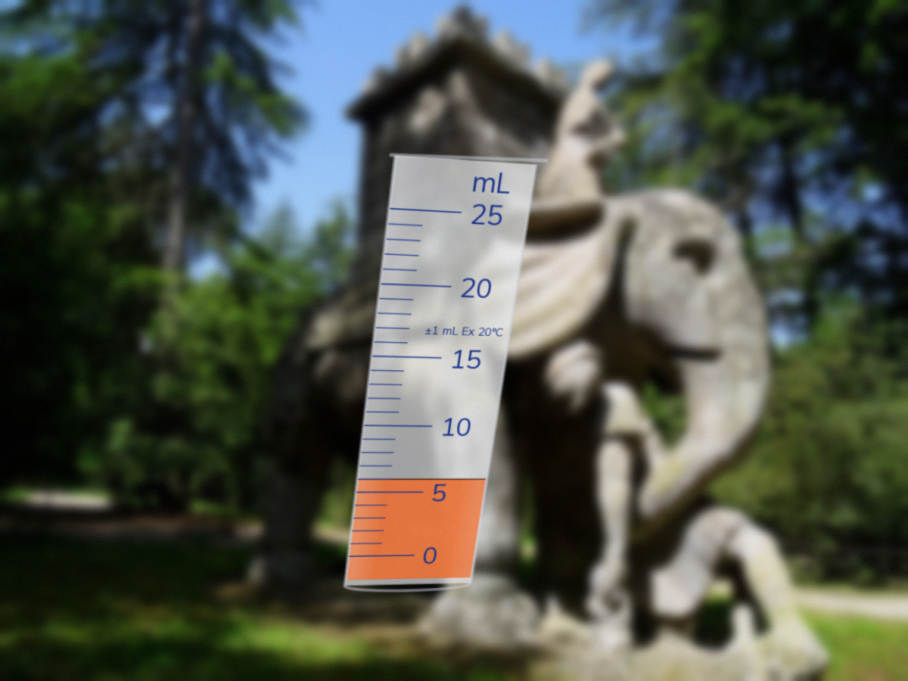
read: 6 mL
